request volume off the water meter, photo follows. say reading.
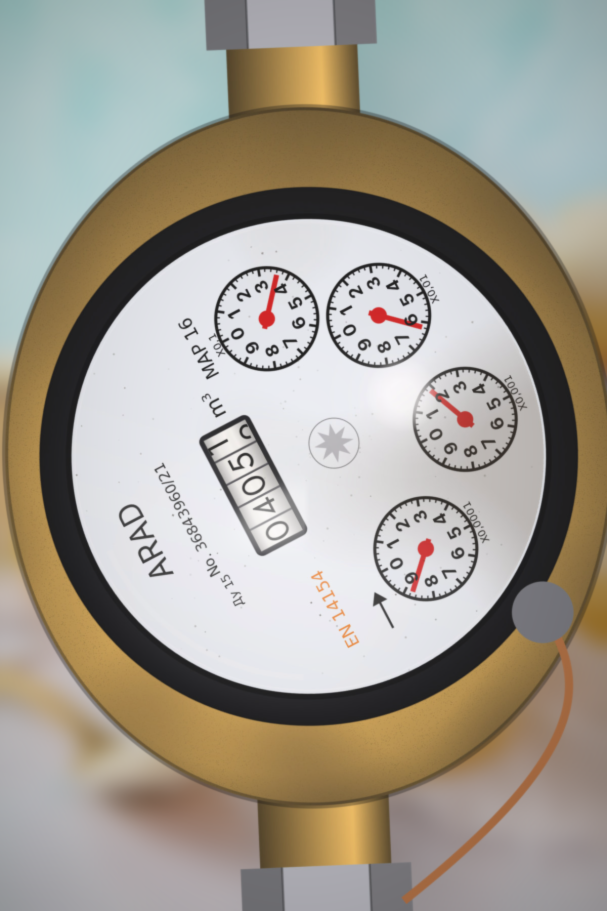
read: 4051.3618 m³
